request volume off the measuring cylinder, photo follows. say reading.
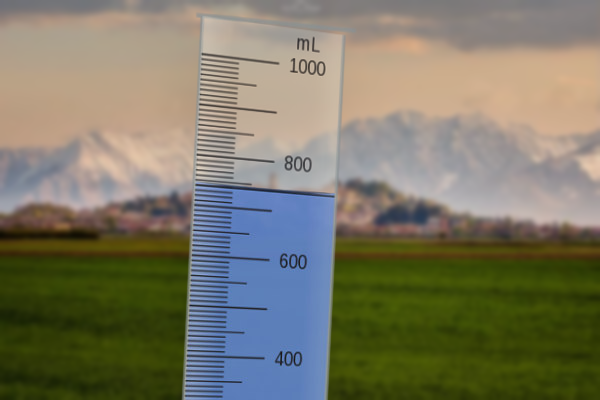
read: 740 mL
